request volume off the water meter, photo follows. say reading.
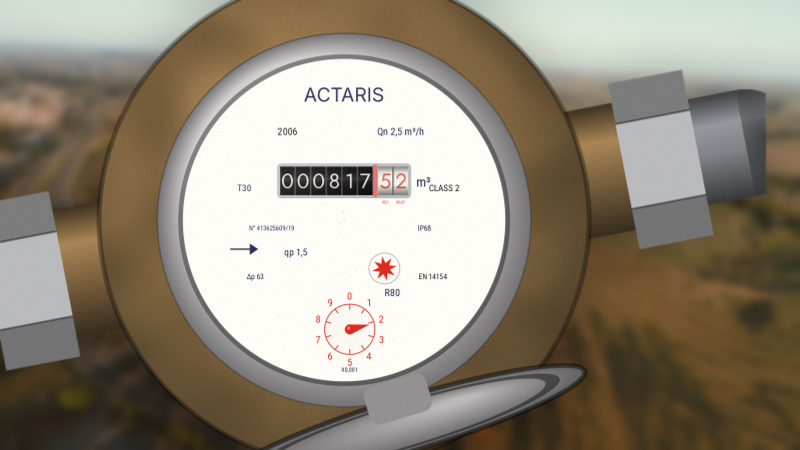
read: 817.522 m³
